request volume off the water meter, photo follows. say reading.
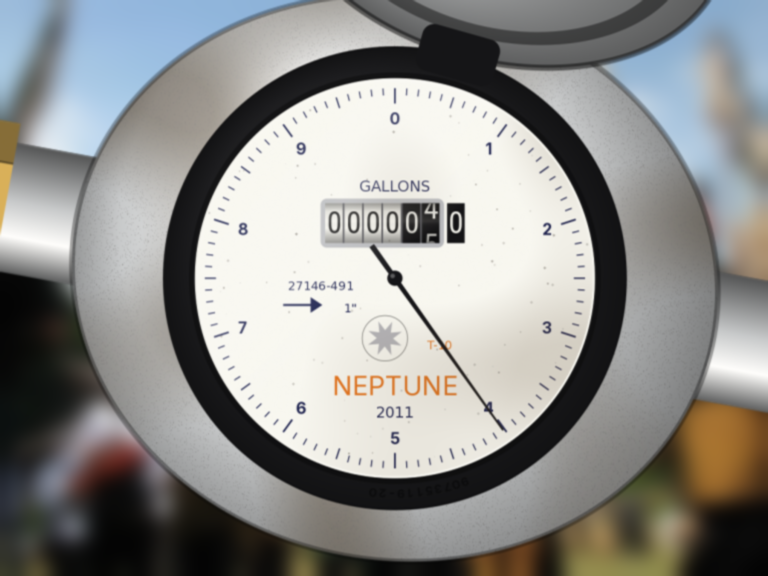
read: 44.0 gal
